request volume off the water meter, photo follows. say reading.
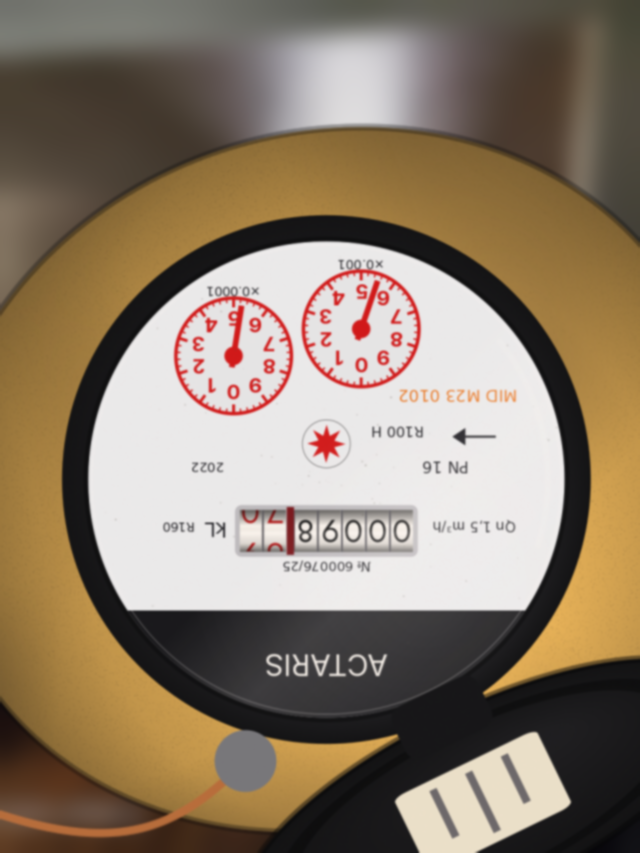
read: 98.6955 kL
